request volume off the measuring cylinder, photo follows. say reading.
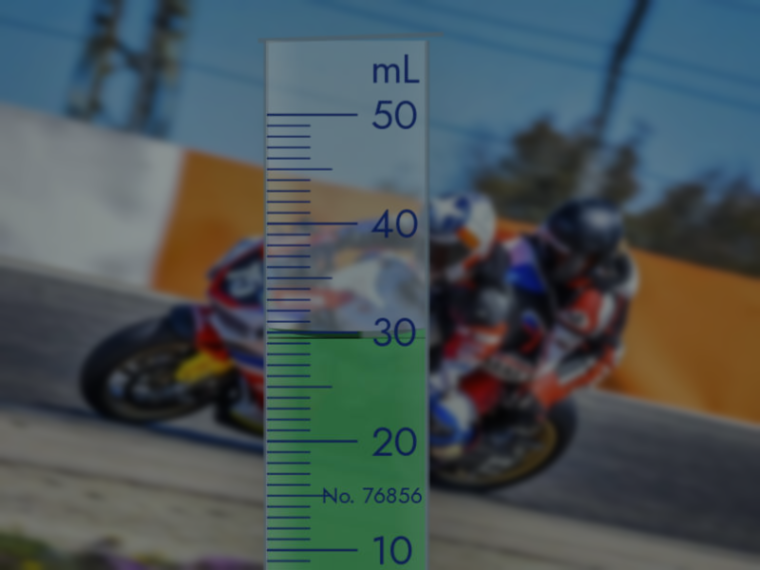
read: 29.5 mL
